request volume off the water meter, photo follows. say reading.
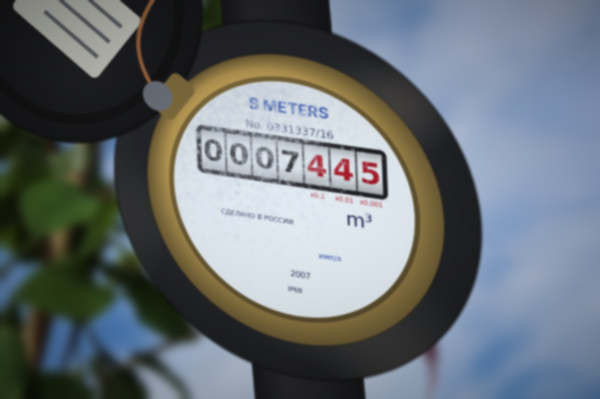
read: 7.445 m³
